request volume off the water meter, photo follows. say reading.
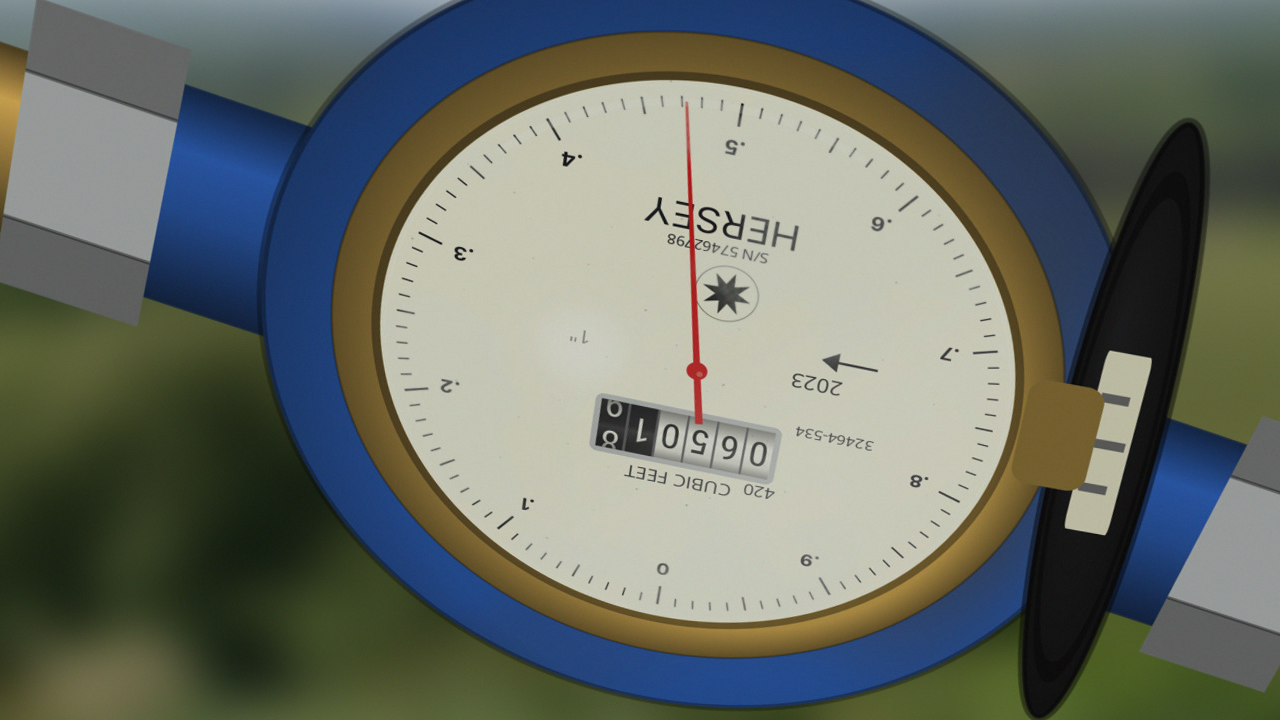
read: 65018.47 ft³
